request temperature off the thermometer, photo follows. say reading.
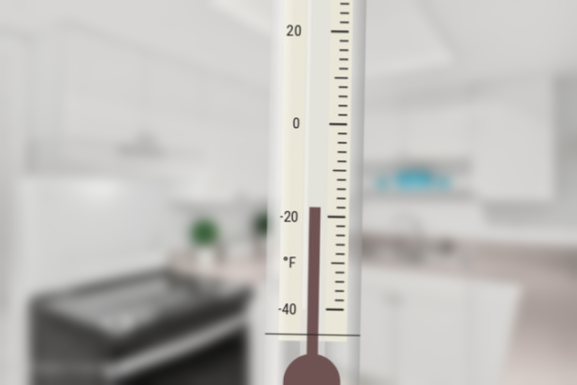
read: -18 °F
